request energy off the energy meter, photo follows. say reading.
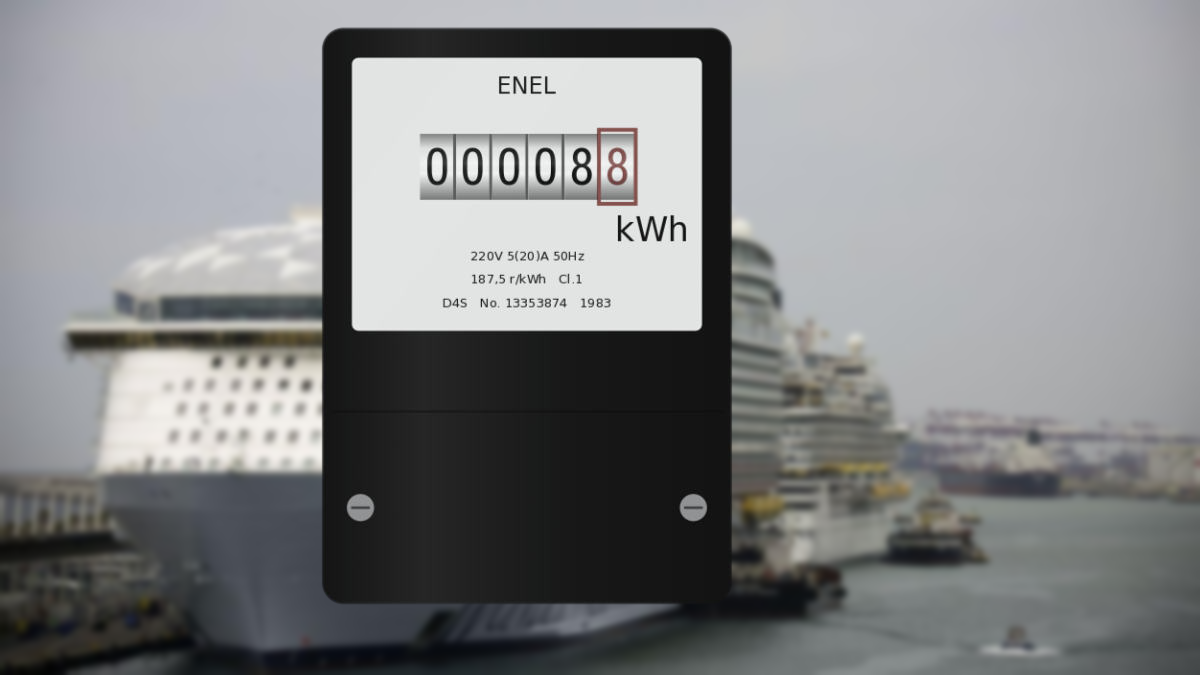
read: 8.8 kWh
